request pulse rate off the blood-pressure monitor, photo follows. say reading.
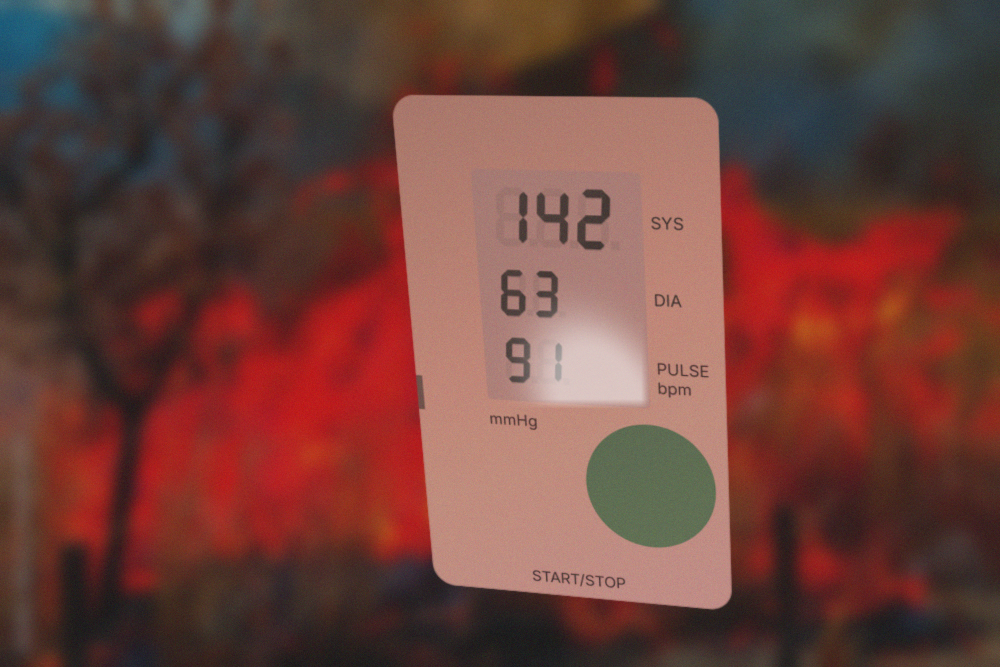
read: 91 bpm
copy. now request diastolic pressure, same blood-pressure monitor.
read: 63 mmHg
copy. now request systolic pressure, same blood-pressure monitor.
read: 142 mmHg
